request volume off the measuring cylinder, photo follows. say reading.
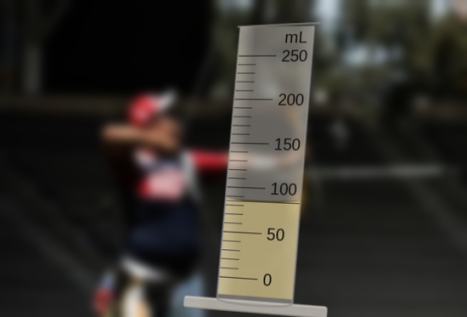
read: 85 mL
